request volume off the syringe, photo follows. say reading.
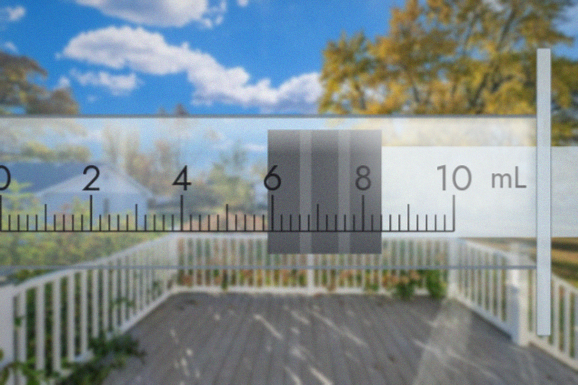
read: 5.9 mL
